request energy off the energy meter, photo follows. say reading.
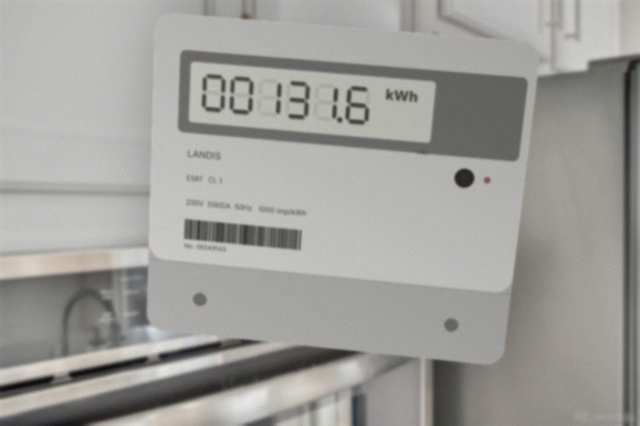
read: 131.6 kWh
